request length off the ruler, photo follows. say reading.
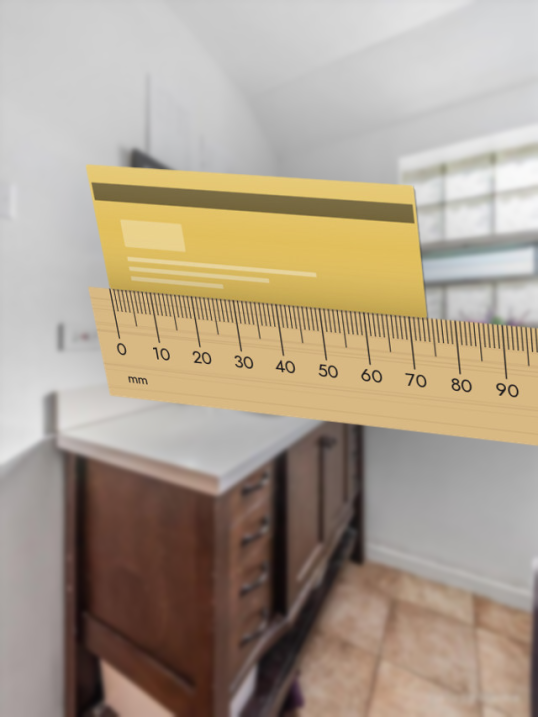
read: 74 mm
